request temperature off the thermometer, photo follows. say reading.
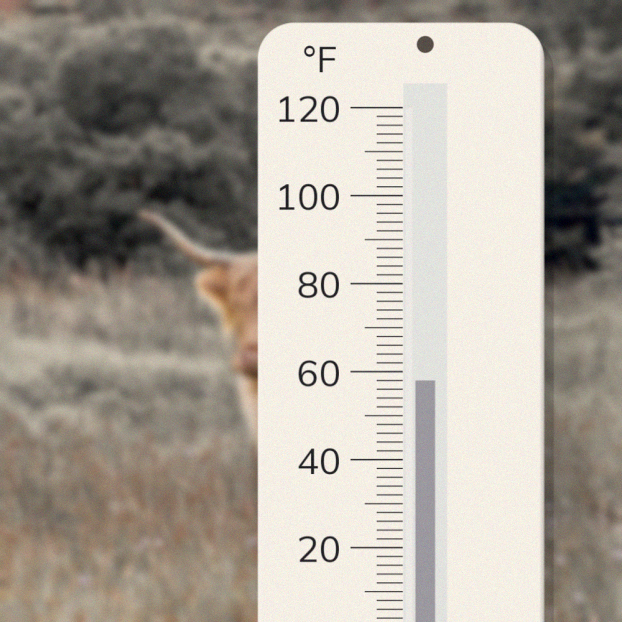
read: 58 °F
